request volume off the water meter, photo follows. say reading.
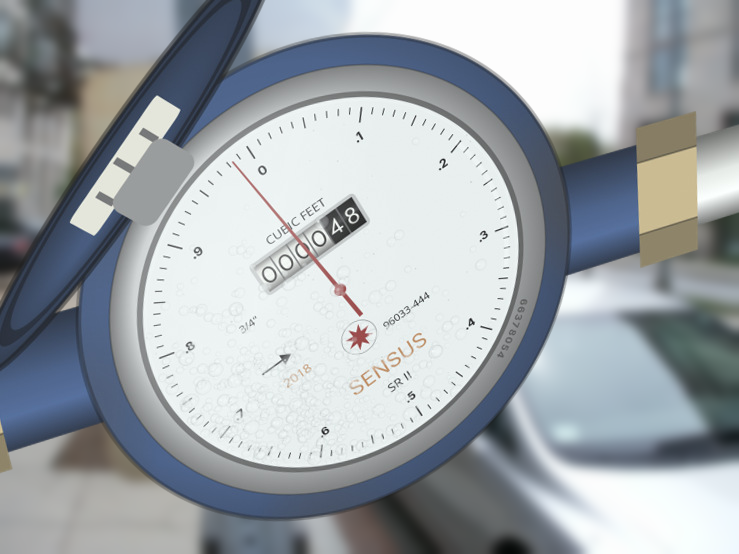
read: 47.98 ft³
